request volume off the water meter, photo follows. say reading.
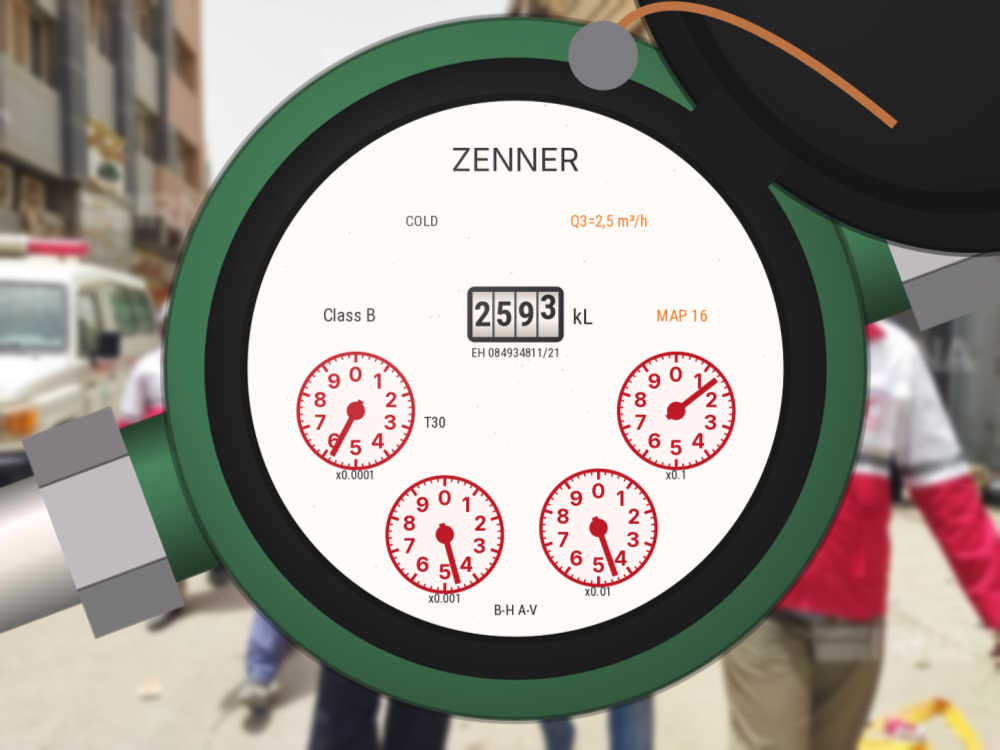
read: 2593.1445 kL
